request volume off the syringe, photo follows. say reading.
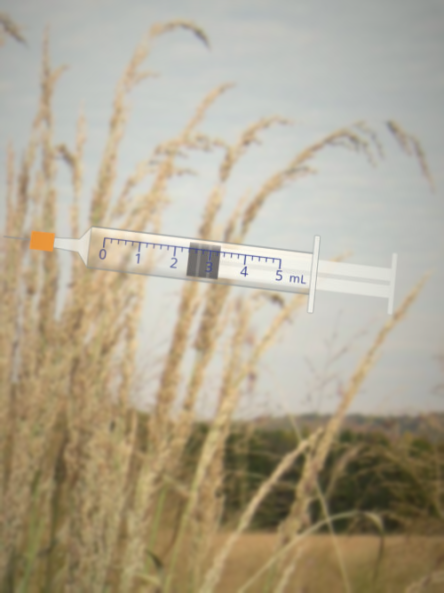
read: 2.4 mL
